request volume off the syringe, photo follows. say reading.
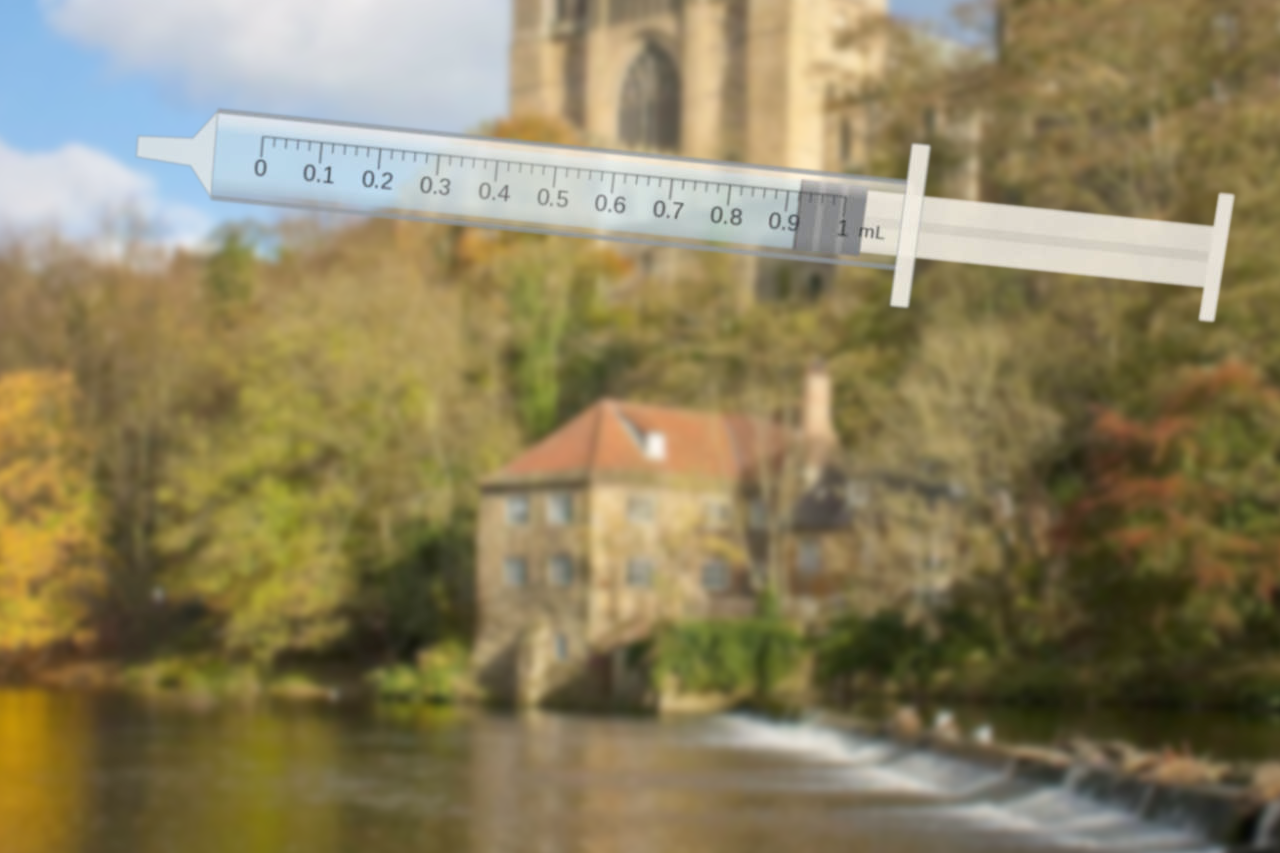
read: 0.92 mL
